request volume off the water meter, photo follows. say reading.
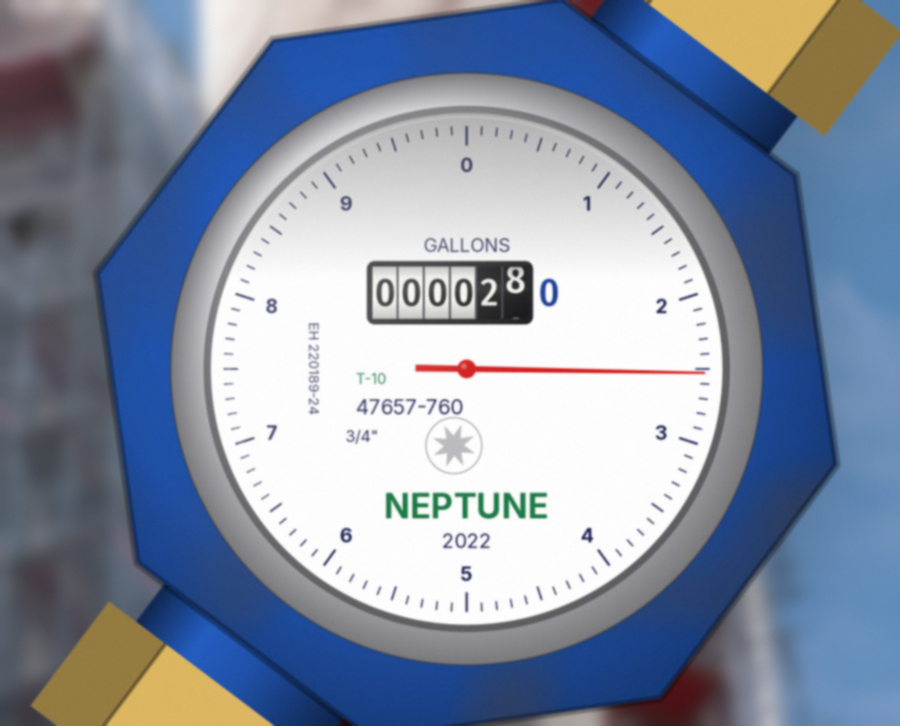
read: 282.5 gal
